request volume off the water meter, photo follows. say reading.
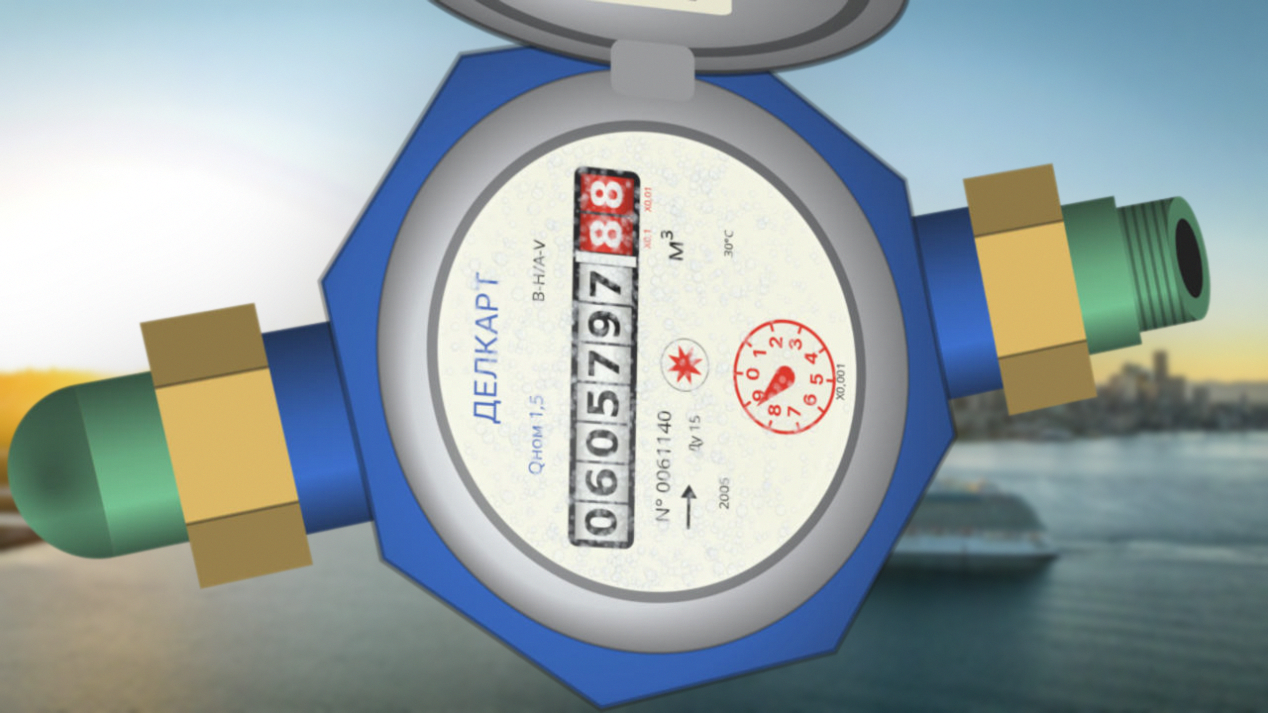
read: 605797.888 m³
